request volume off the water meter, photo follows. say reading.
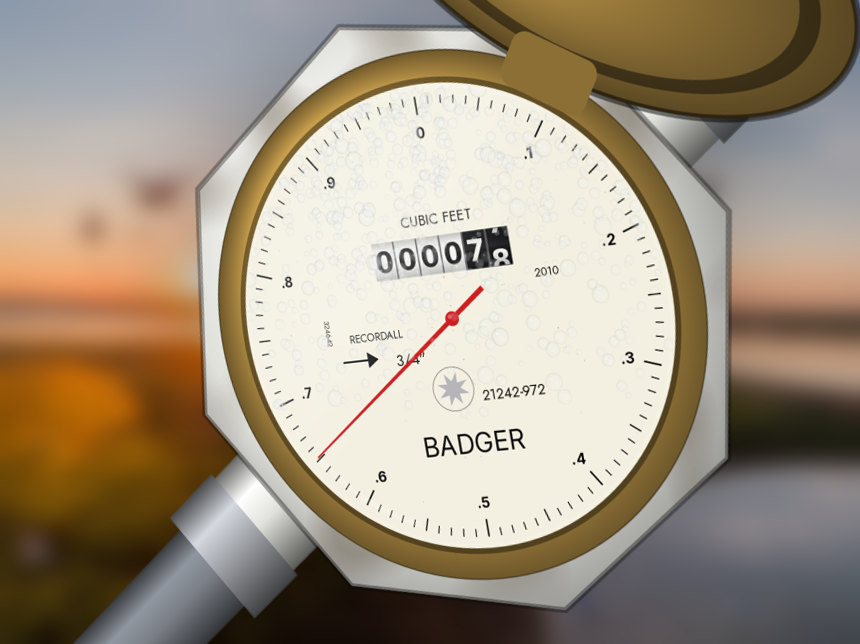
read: 77.65 ft³
